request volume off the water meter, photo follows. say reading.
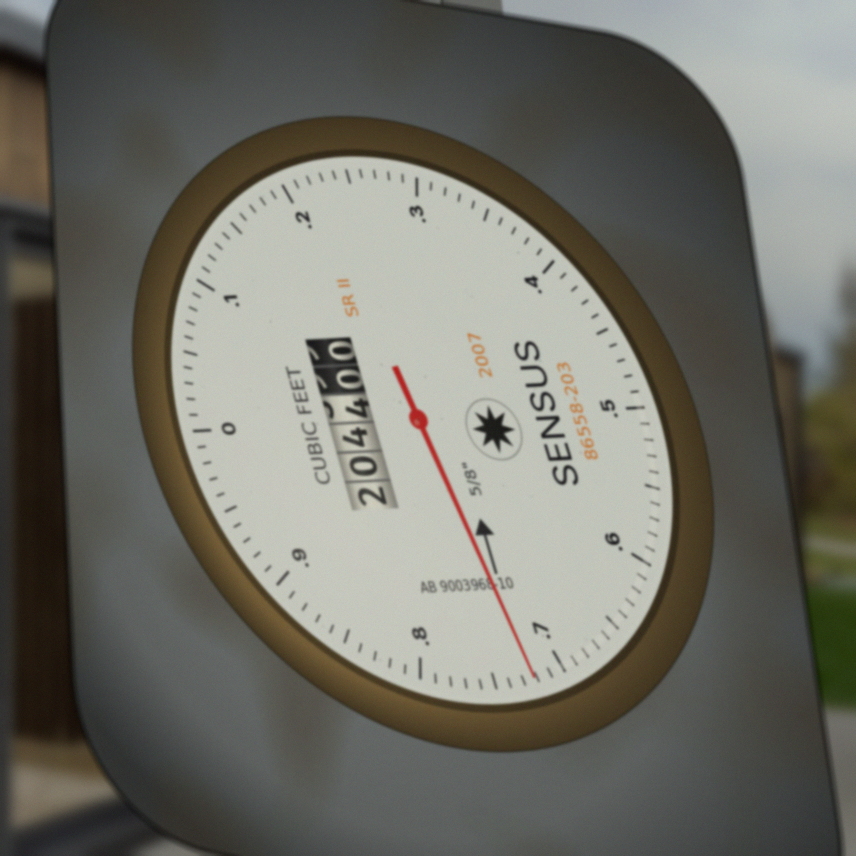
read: 204399.72 ft³
